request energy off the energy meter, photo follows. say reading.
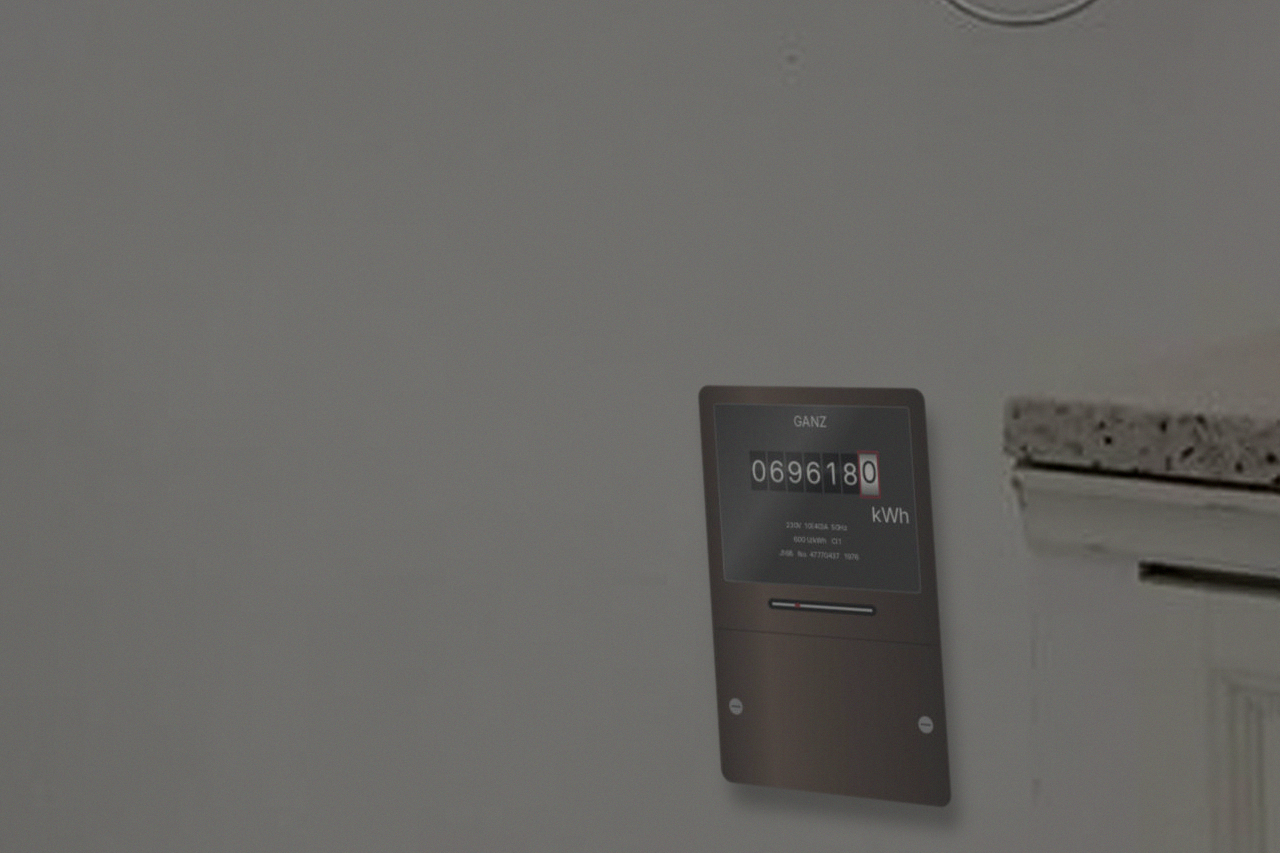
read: 69618.0 kWh
